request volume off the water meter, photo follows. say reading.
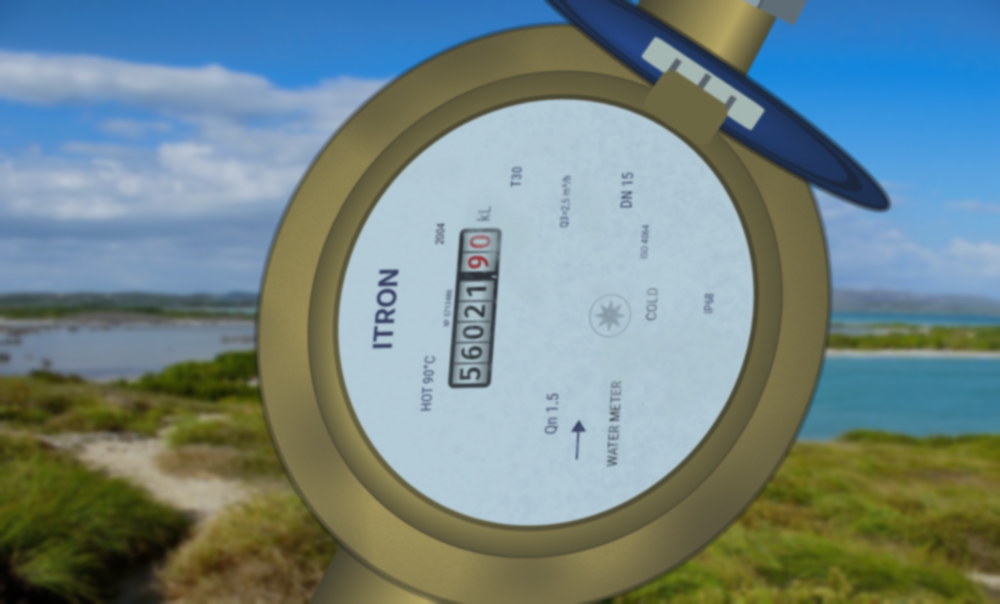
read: 56021.90 kL
